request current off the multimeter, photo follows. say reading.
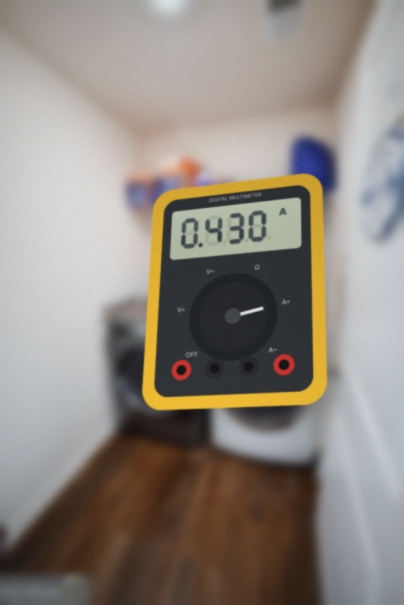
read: 0.430 A
